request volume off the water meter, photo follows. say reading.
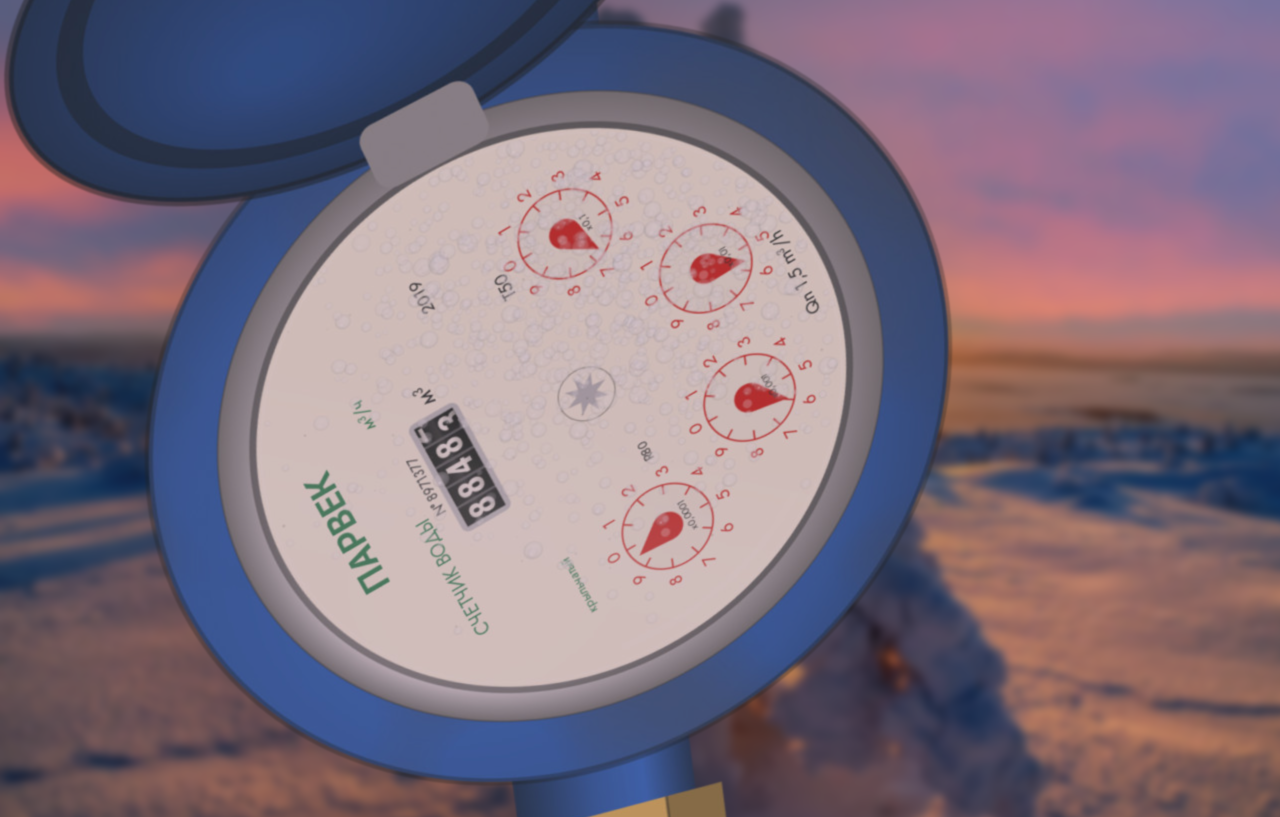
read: 88482.6559 m³
